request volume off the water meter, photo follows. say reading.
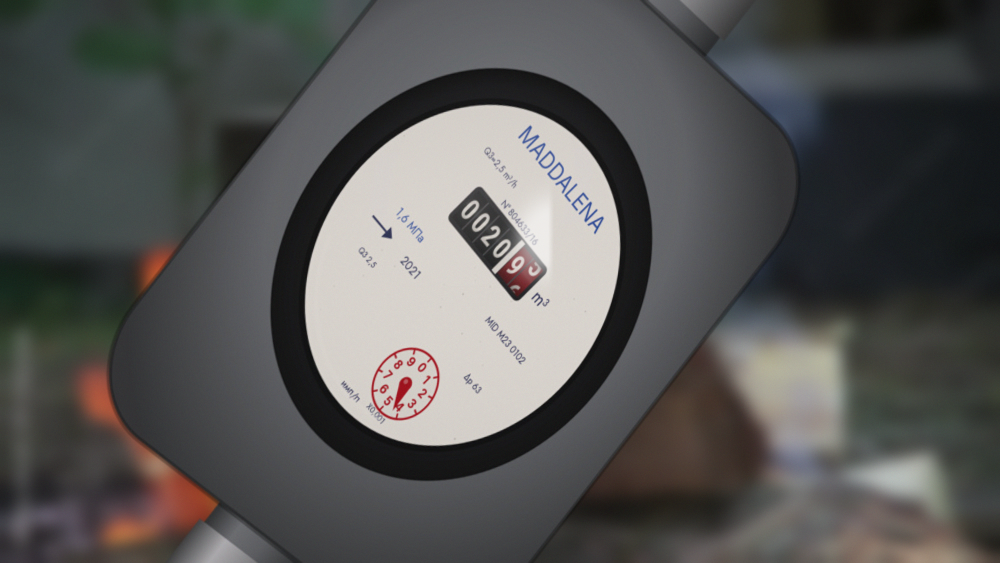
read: 20.954 m³
